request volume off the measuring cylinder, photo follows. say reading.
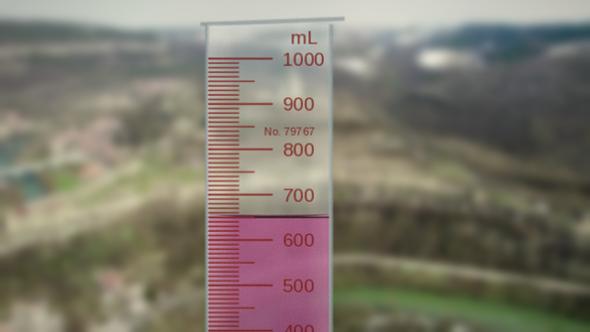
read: 650 mL
